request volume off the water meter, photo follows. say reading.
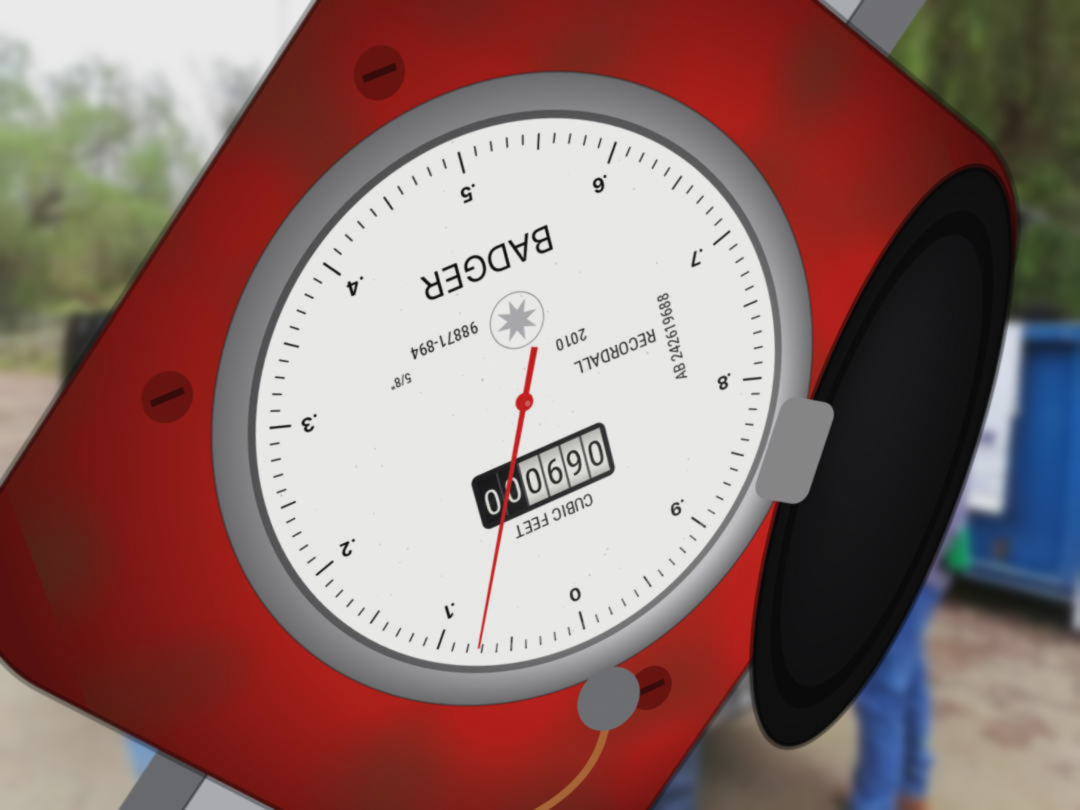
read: 69000.07 ft³
